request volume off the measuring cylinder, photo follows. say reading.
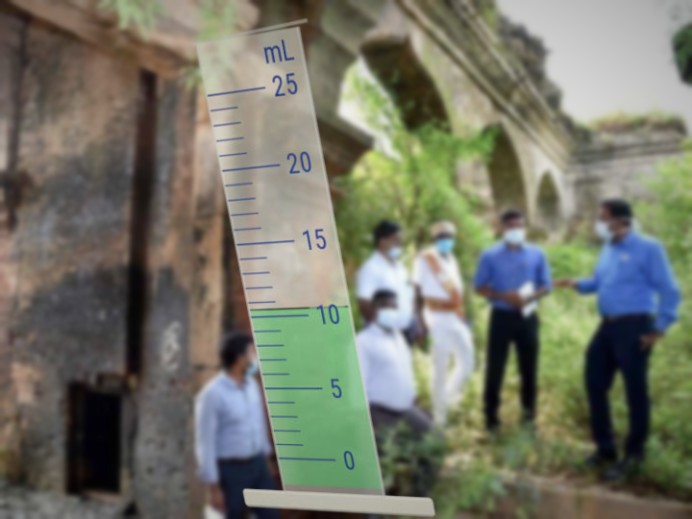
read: 10.5 mL
